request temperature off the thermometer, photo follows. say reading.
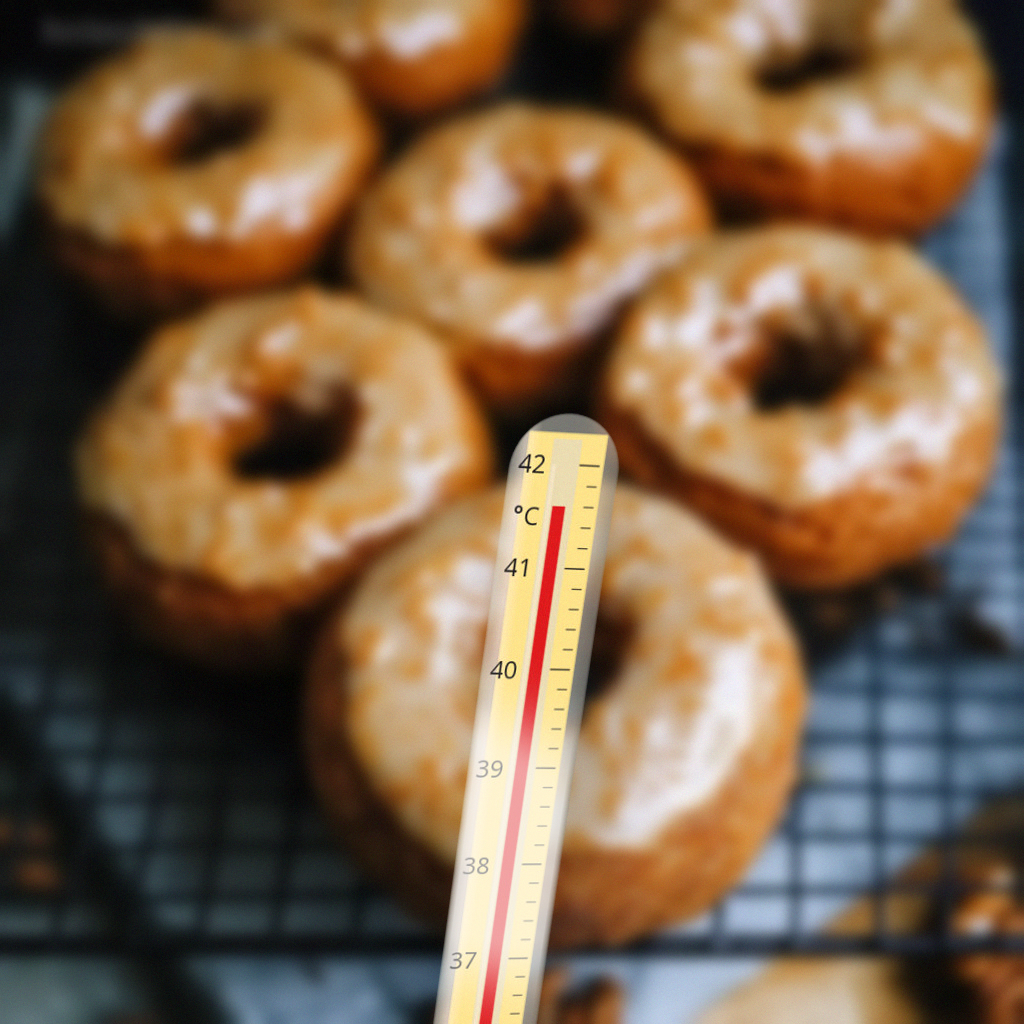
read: 41.6 °C
